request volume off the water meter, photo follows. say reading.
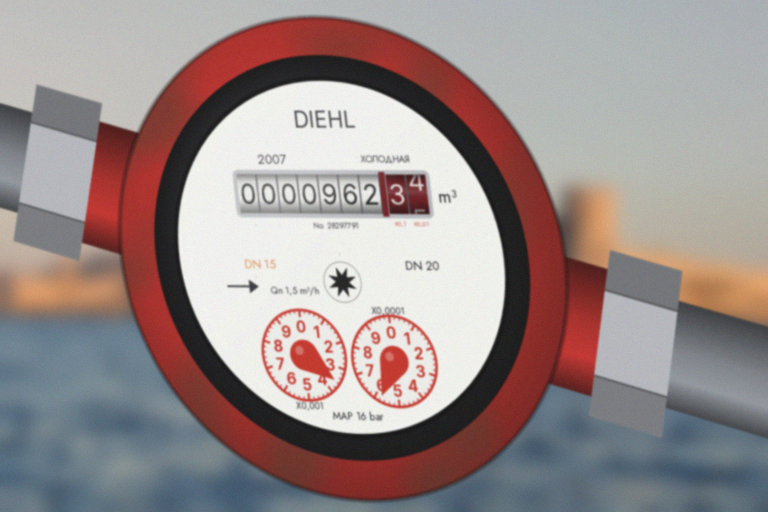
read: 962.3435 m³
